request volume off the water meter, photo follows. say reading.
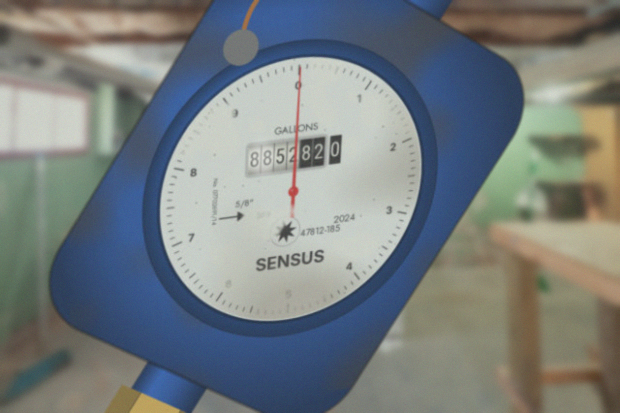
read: 8852820.0 gal
